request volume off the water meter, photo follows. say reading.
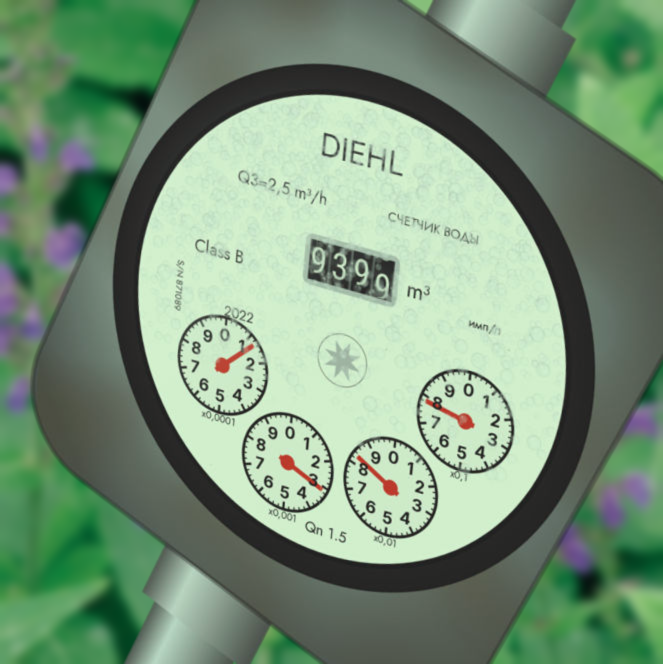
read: 9398.7831 m³
